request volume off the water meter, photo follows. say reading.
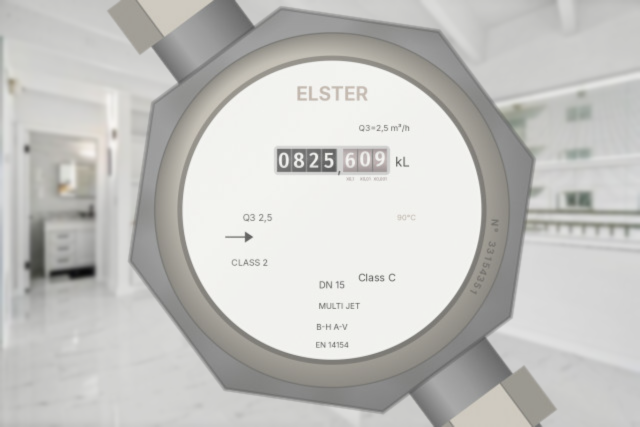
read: 825.609 kL
